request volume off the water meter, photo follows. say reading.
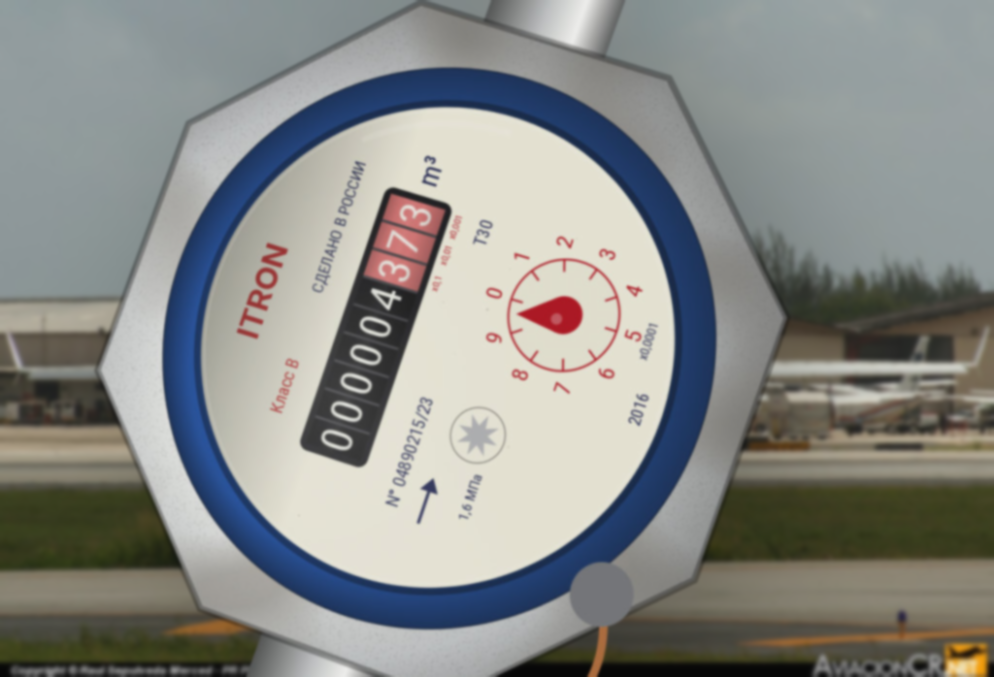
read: 4.3729 m³
